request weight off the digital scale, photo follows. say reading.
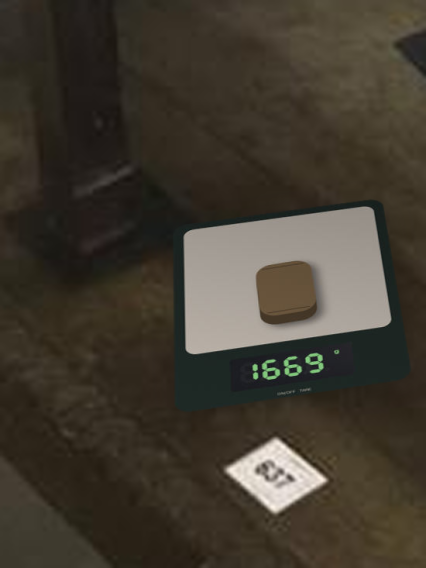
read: 1669 g
